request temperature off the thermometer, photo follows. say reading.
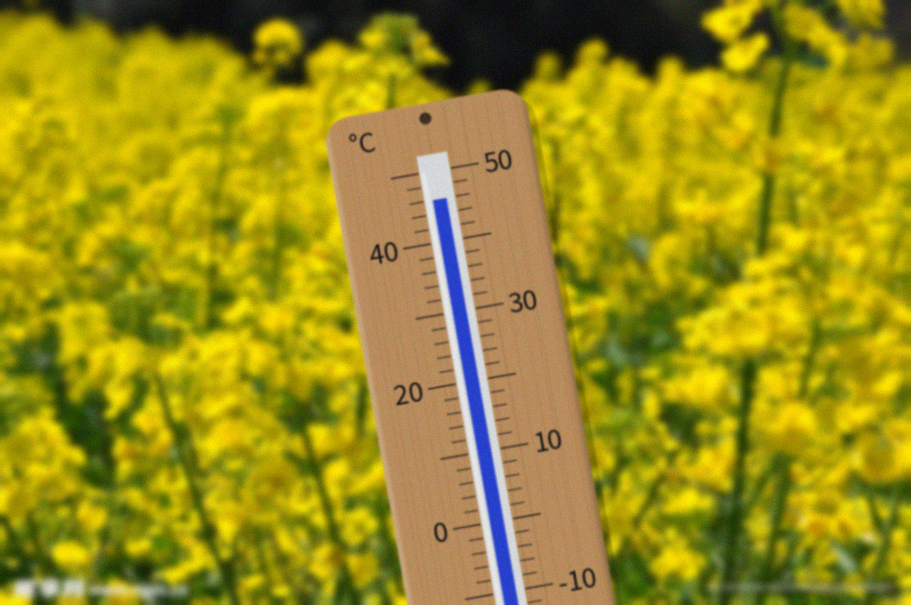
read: 46 °C
